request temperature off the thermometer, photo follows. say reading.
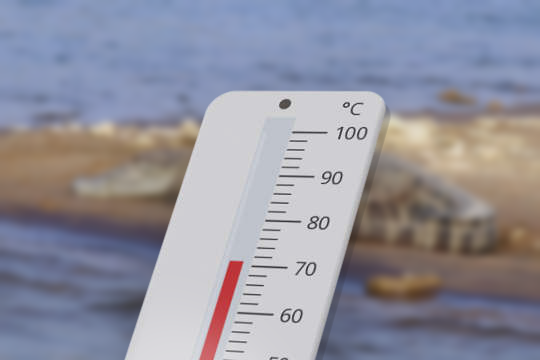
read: 71 °C
